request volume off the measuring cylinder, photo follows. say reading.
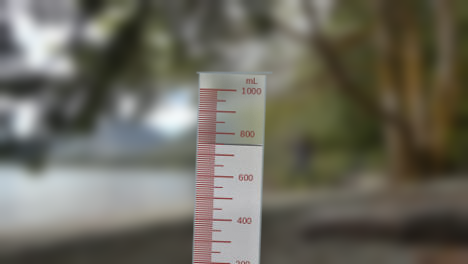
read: 750 mL
